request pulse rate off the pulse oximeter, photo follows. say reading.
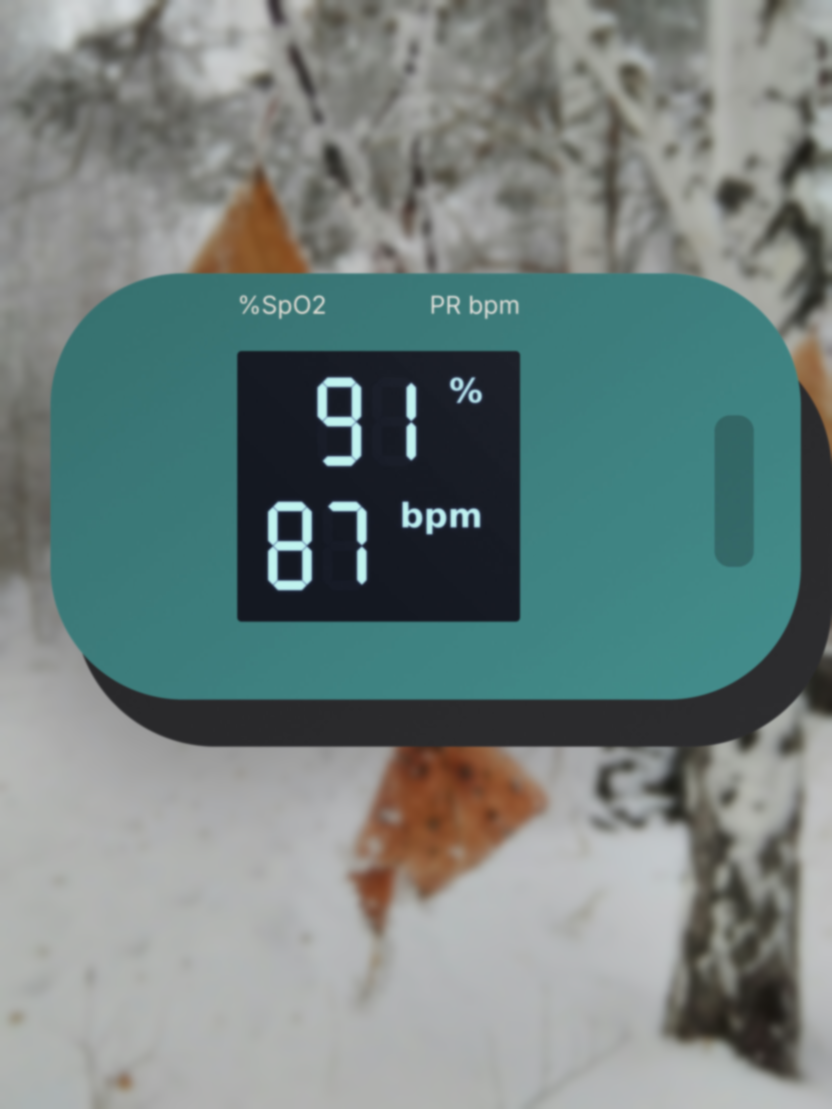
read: 87 bpm
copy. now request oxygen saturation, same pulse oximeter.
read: 91 %
